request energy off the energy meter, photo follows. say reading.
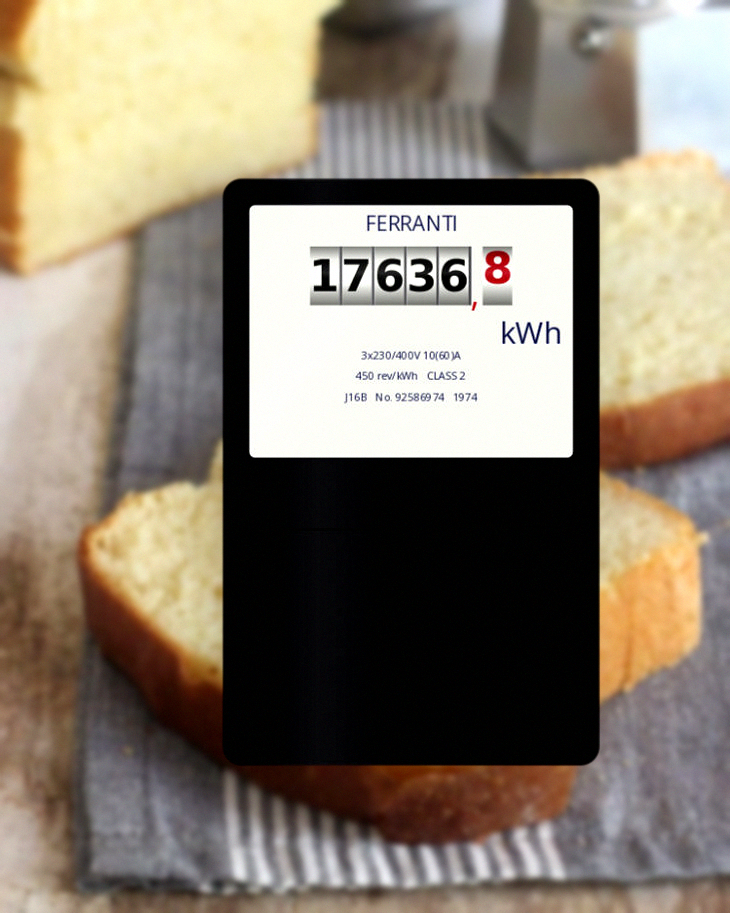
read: 17636.8 kWh
